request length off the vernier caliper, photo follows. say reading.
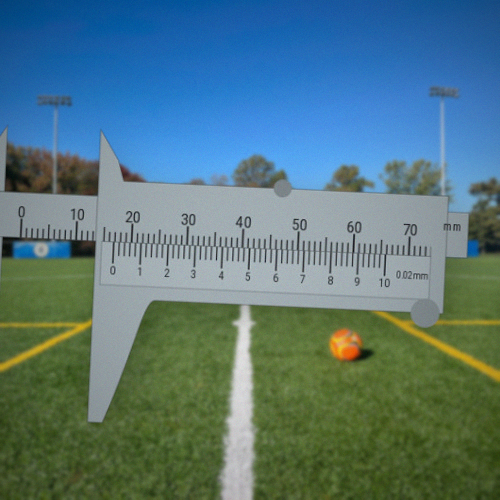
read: 16.8 mm
